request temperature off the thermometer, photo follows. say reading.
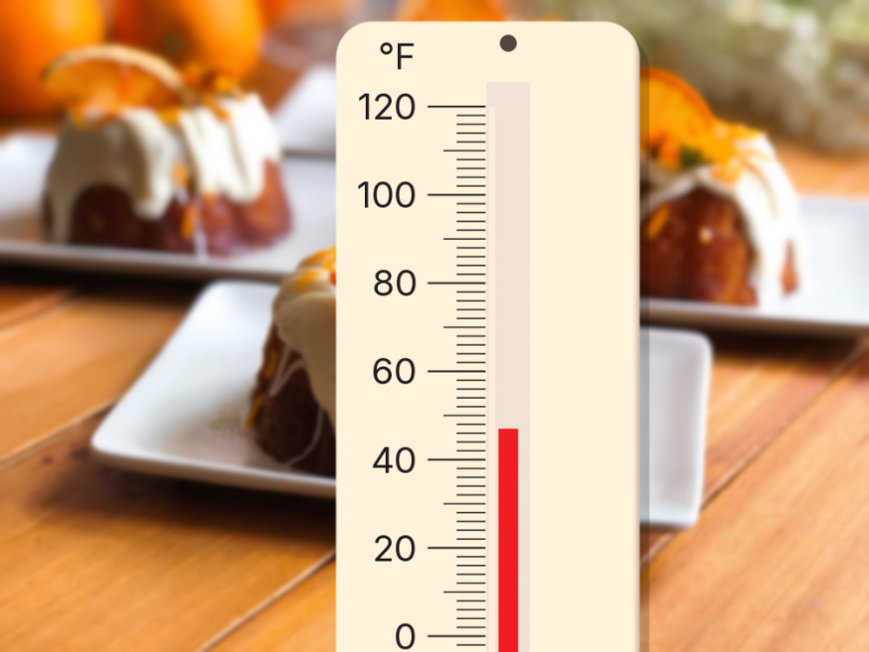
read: 47 °F
